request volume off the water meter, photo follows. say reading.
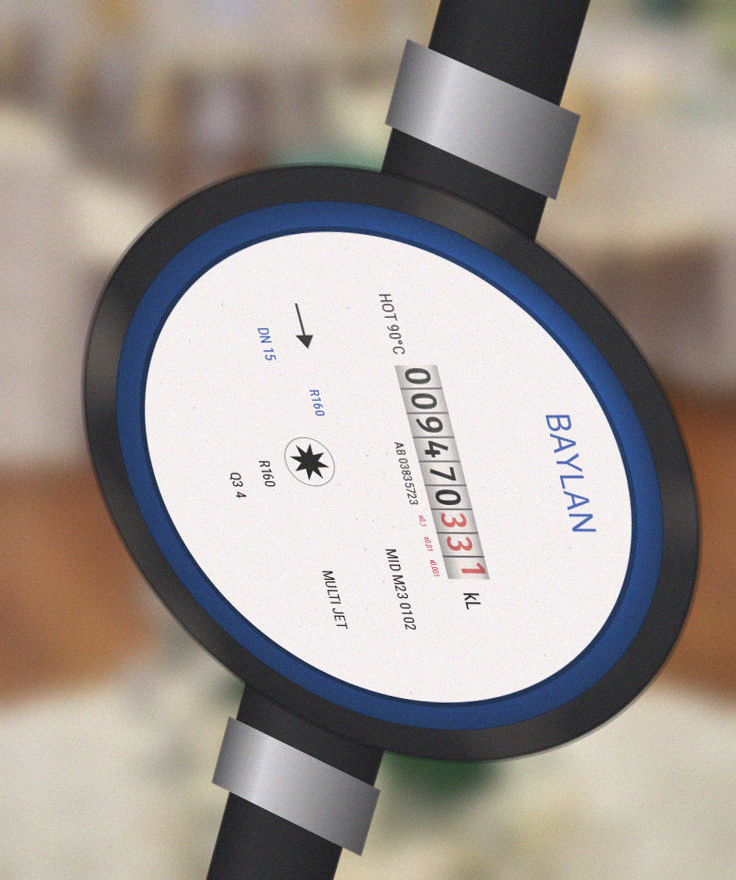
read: 9470.331 kL
